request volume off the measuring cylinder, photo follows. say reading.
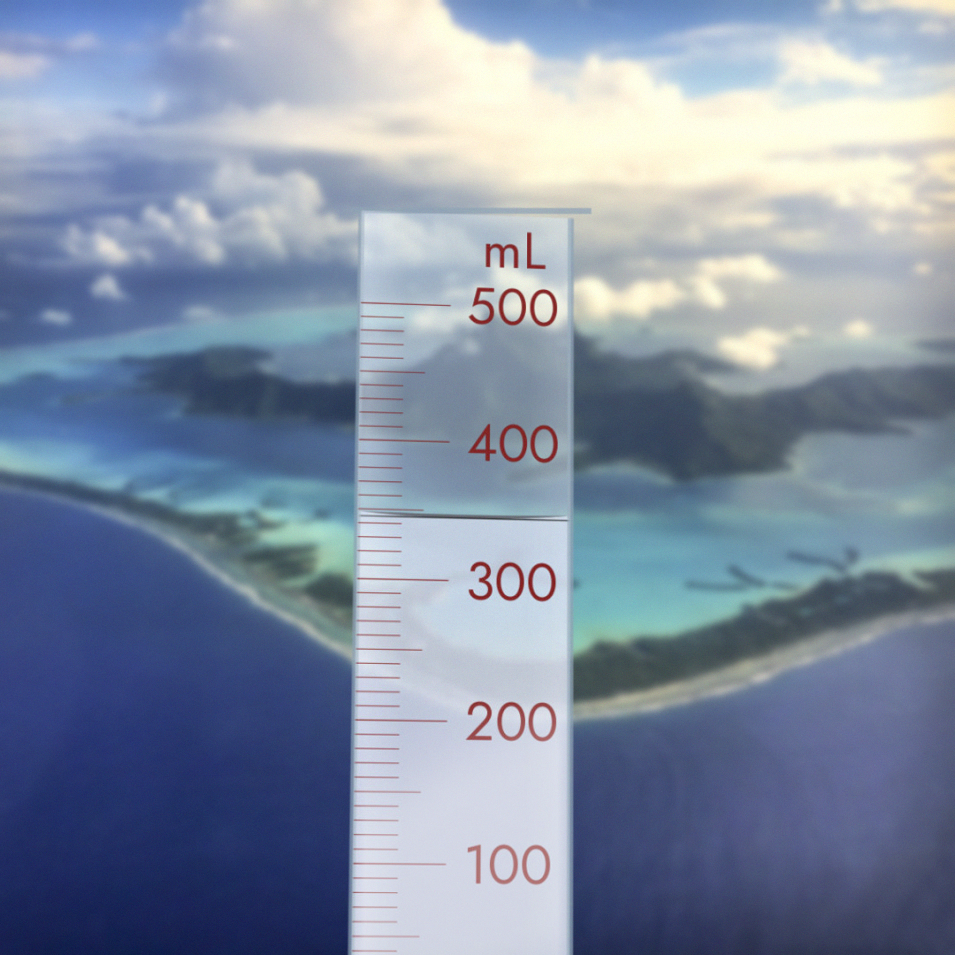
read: 345 mL
